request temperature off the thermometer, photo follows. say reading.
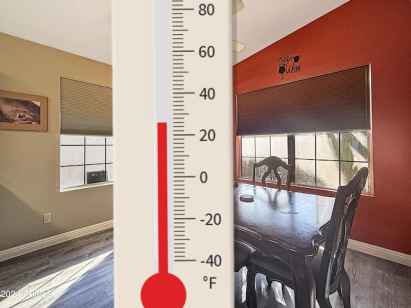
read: 26 °F
